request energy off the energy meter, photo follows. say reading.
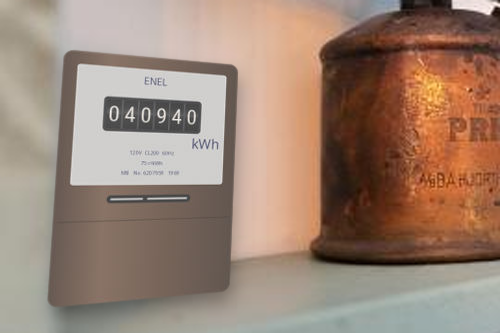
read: 40940 kWh
